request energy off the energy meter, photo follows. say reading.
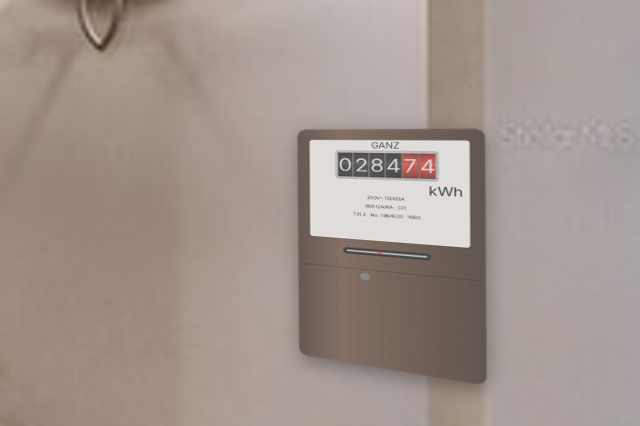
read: 284.74 kWh
